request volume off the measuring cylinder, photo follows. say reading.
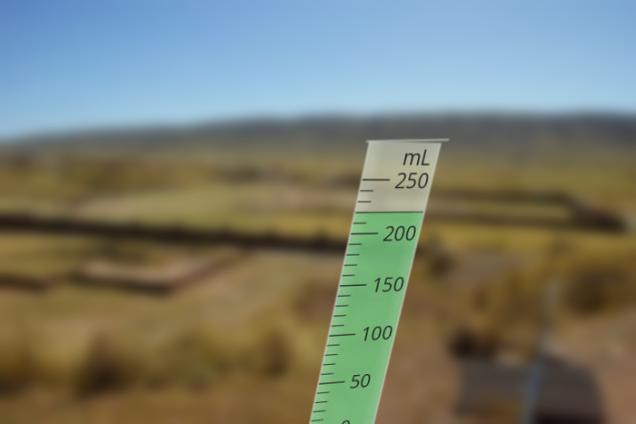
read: 220 mL
